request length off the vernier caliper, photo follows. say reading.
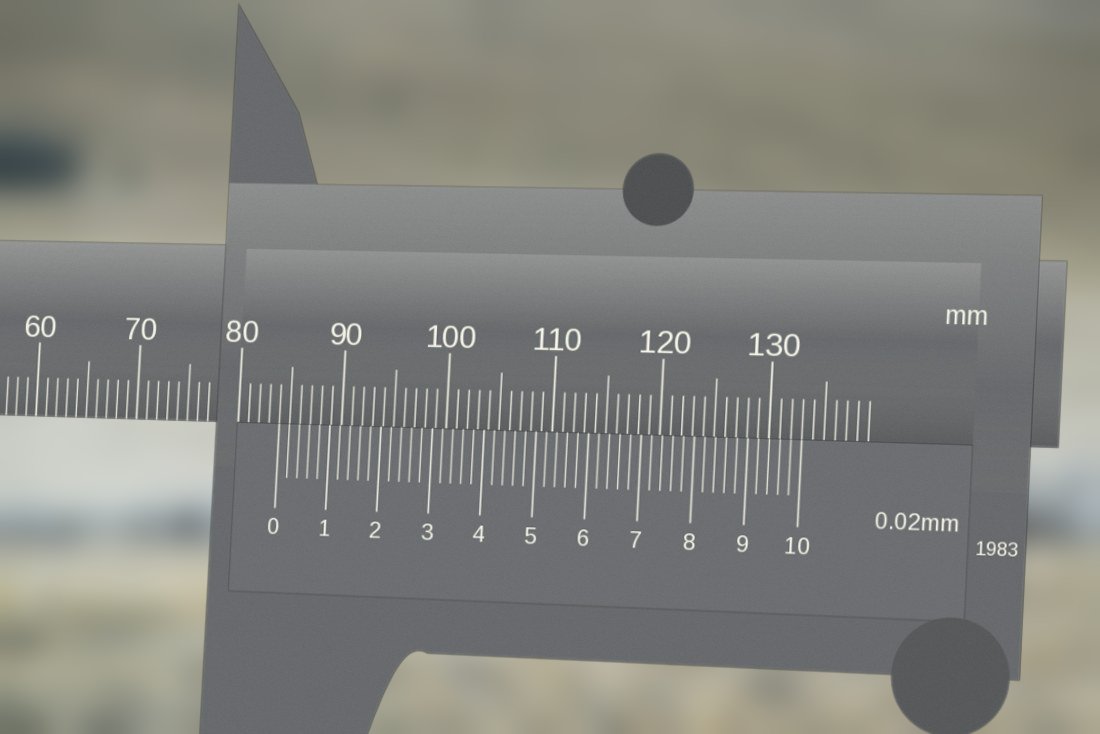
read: 84.0 mm
